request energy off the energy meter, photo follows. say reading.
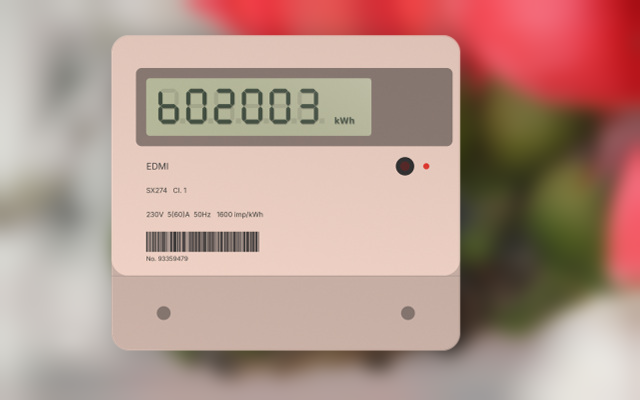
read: 602003 kWh
